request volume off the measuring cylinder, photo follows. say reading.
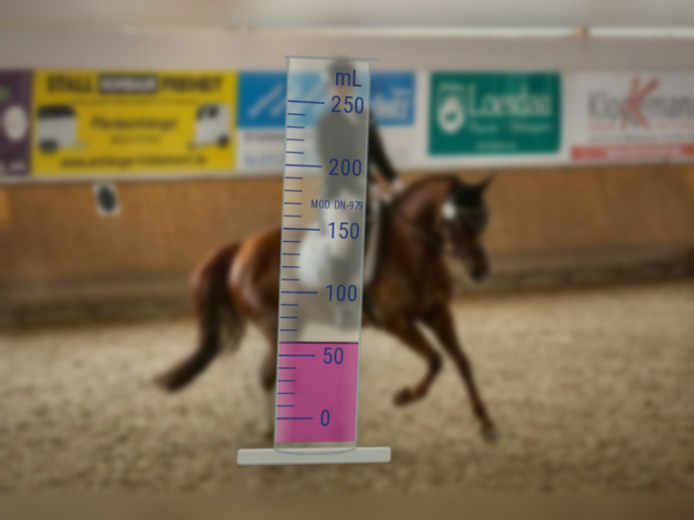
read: 60 mL
